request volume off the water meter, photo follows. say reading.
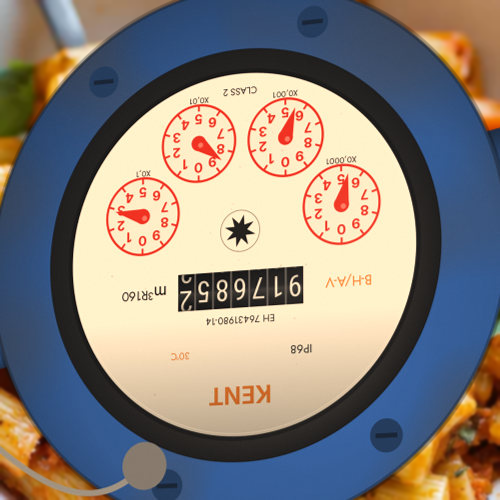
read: 9176852.2855 m³
